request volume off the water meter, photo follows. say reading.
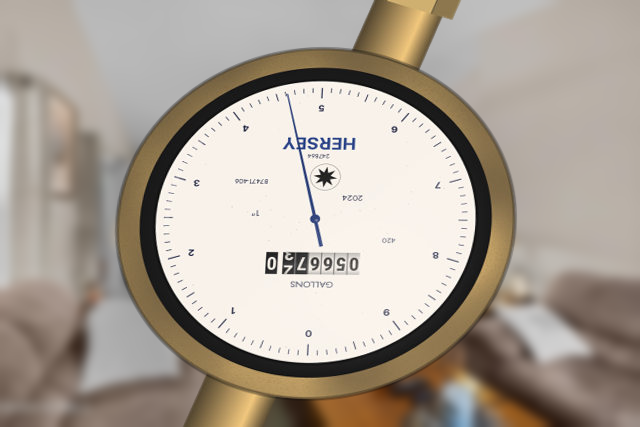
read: 566724.6 gal
